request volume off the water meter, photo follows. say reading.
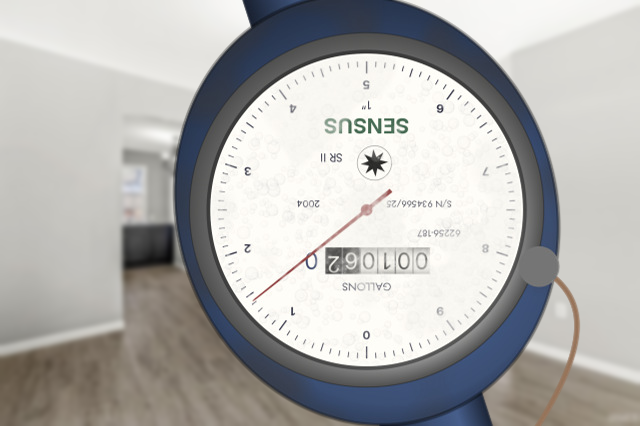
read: 10621.4 gal
